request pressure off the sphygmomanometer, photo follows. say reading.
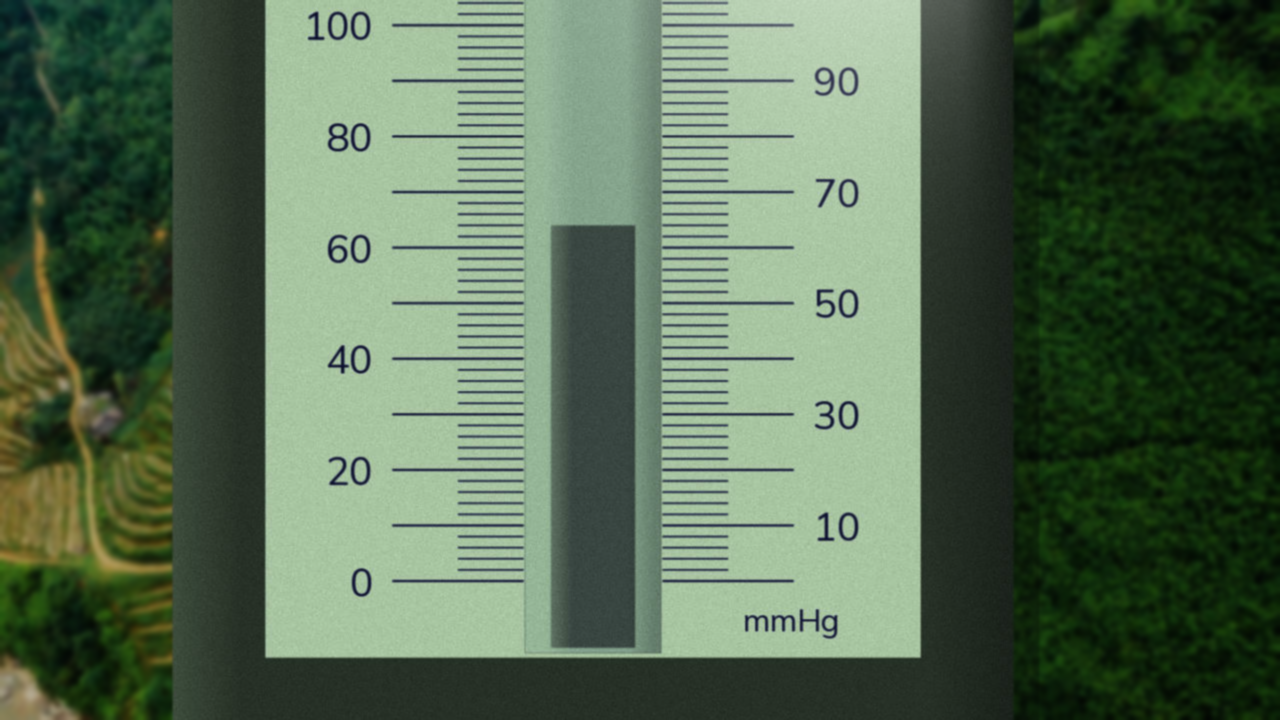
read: 64 mmHg
